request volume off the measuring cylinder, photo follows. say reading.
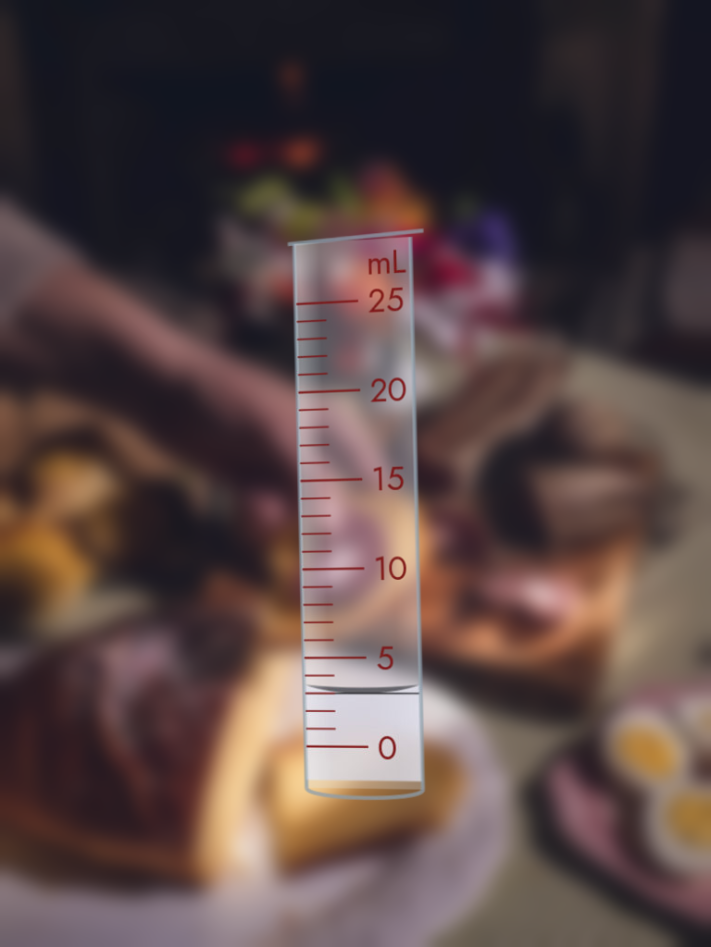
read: 3 mL
